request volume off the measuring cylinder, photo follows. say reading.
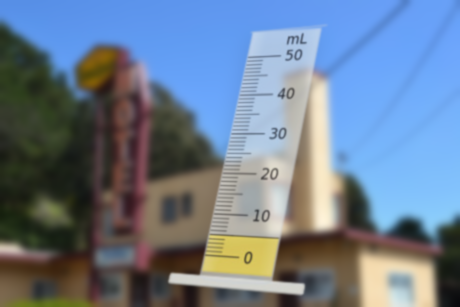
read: 5 mL
